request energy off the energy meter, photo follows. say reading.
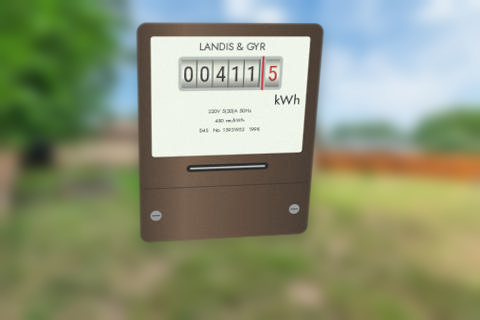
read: 411.5 kWh
